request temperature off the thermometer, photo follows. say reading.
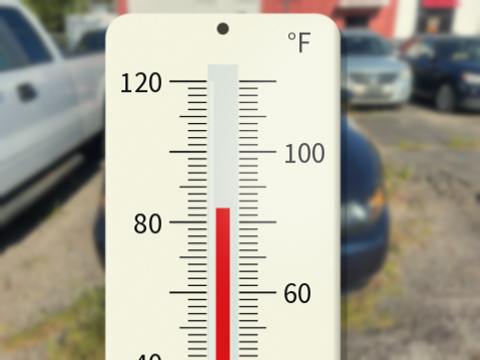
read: 84 °F
